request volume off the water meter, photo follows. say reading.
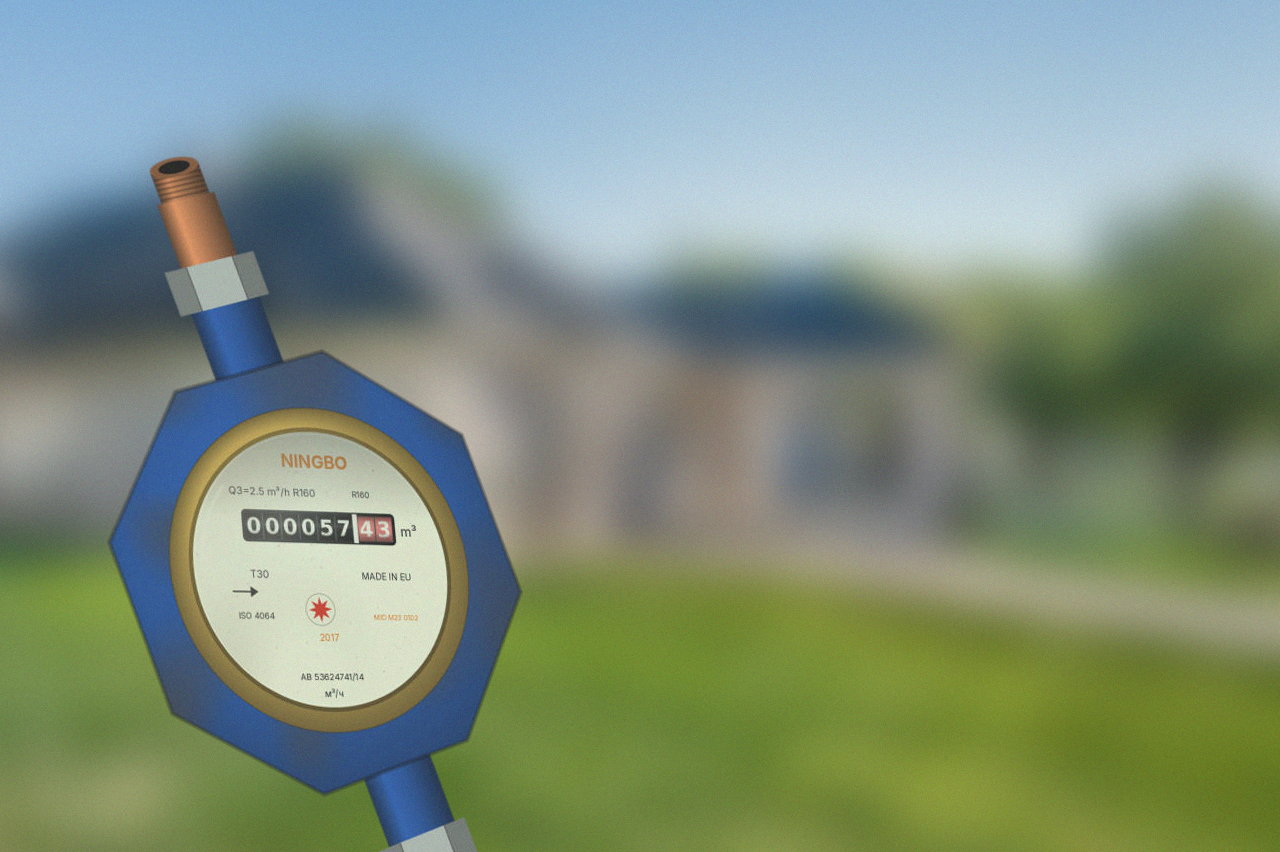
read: 57.43 m³
